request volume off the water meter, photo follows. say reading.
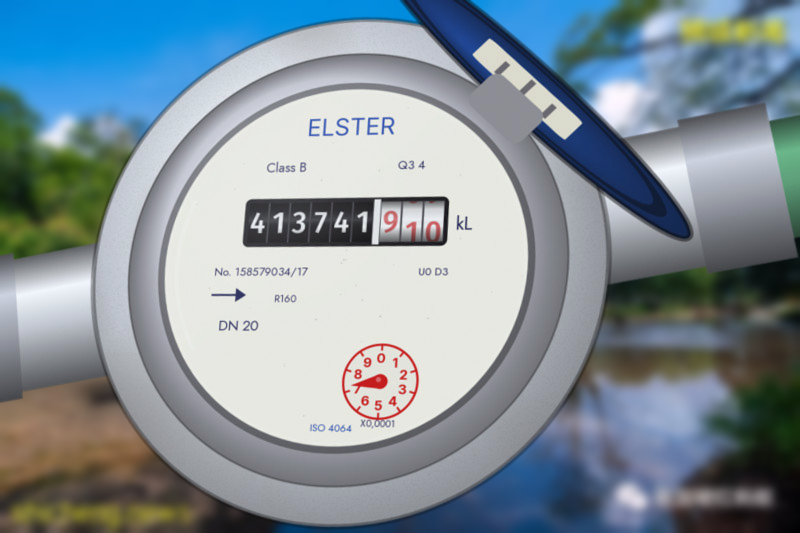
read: 413741.9097 kL
